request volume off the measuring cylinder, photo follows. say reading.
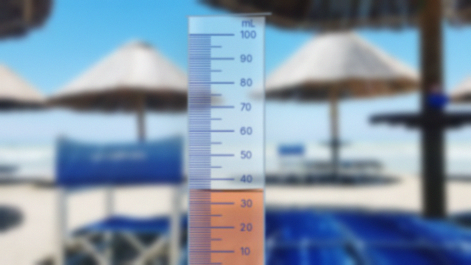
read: 35 mL
